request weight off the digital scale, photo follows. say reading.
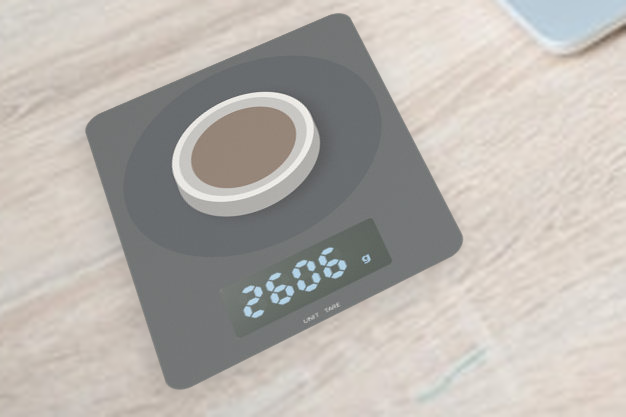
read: 2606 g
